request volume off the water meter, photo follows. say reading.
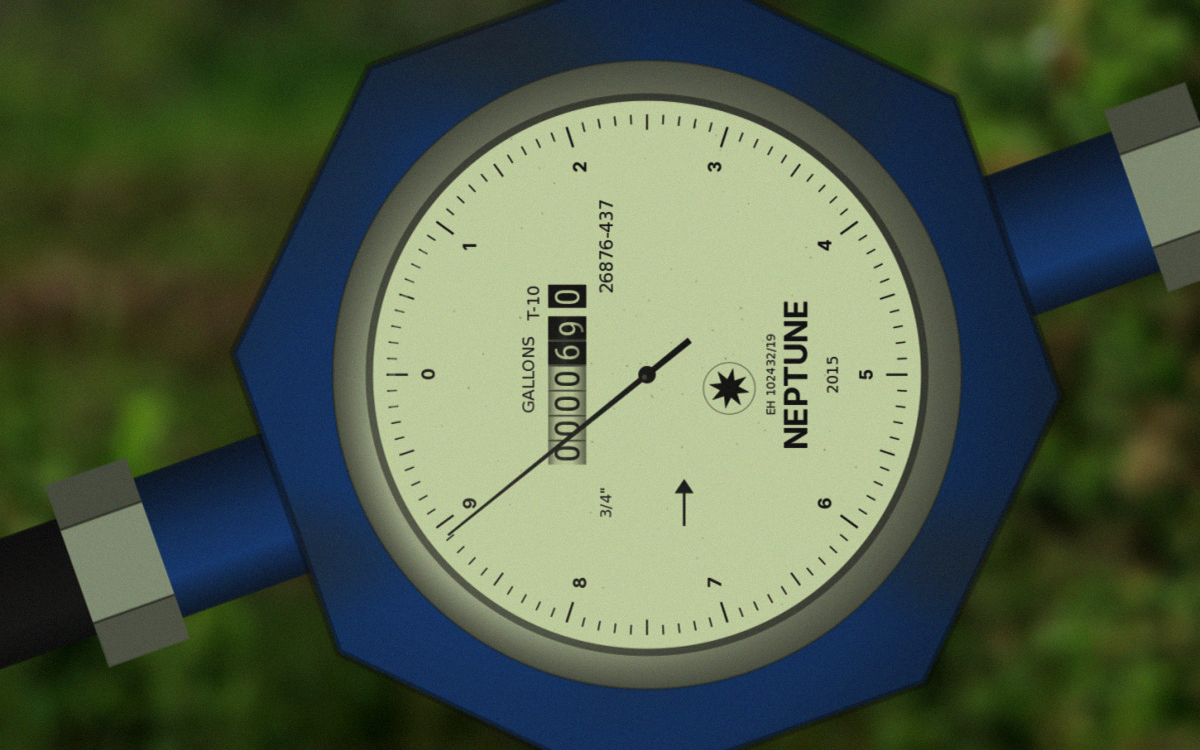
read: 688.9 gal
